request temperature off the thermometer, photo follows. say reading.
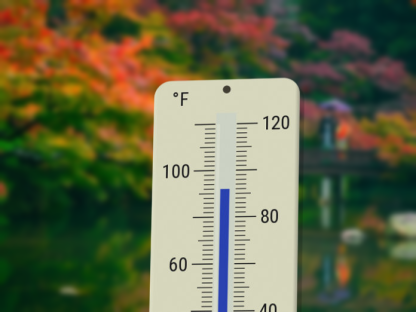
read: 92 °F
